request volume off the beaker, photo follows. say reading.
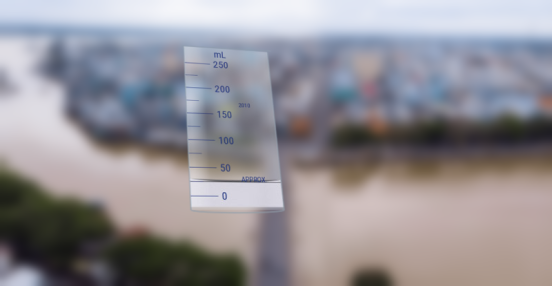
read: 25 mL
